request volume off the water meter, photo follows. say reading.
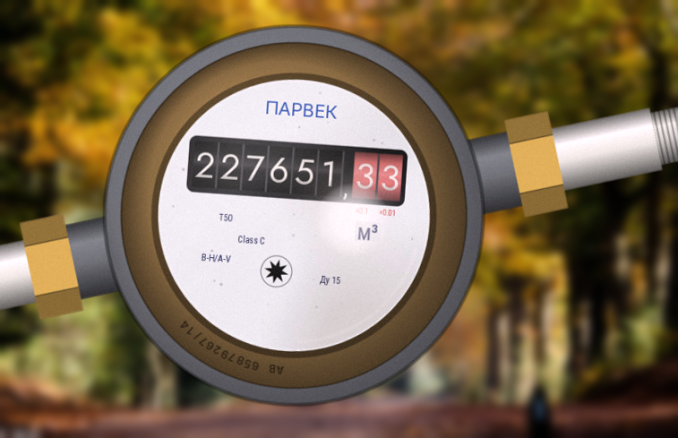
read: 227651.33 m³
